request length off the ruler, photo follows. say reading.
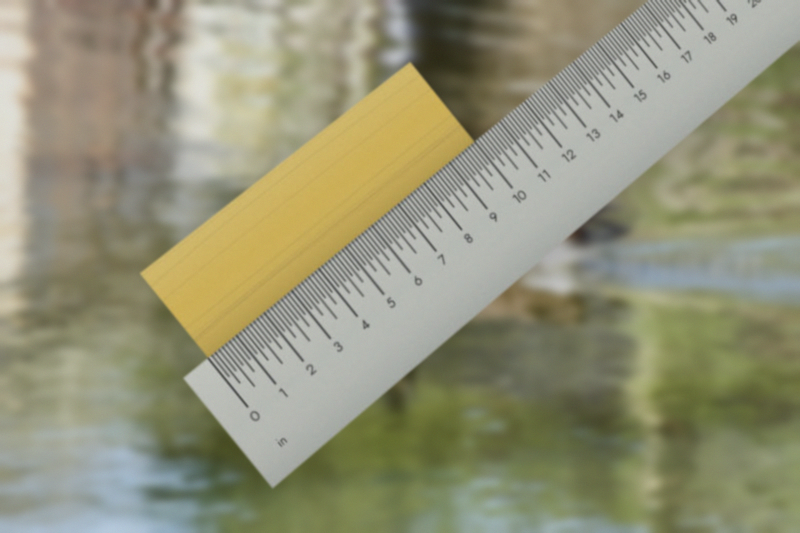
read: 10 in
